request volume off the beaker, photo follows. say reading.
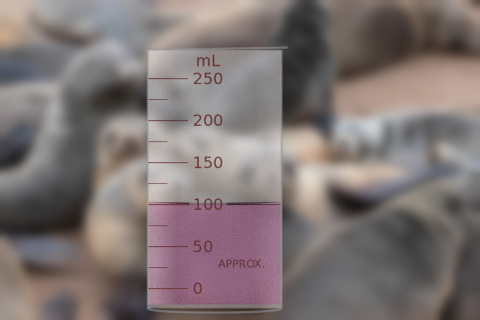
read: 100 mL
